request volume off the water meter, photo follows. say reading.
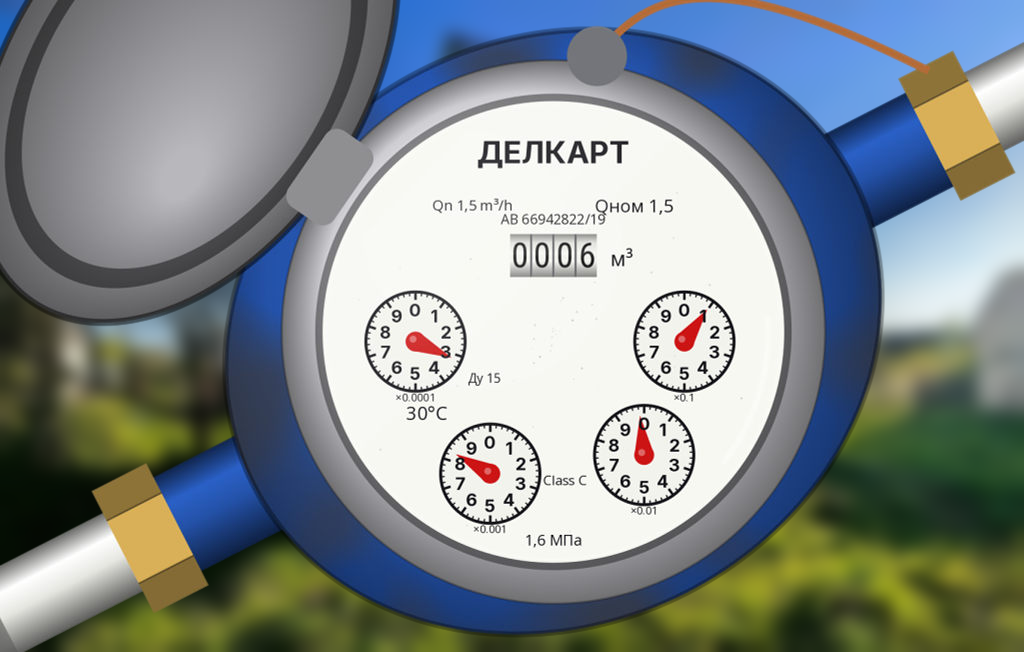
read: 6.0983 m³
